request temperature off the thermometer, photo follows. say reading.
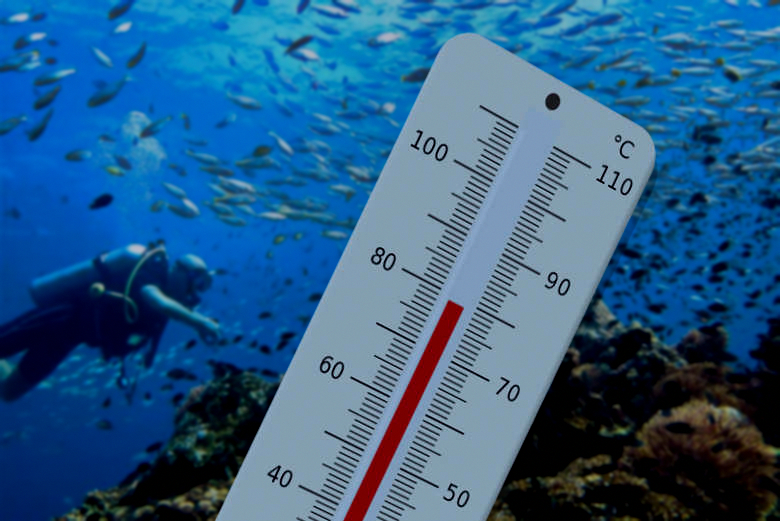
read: 79 °C
